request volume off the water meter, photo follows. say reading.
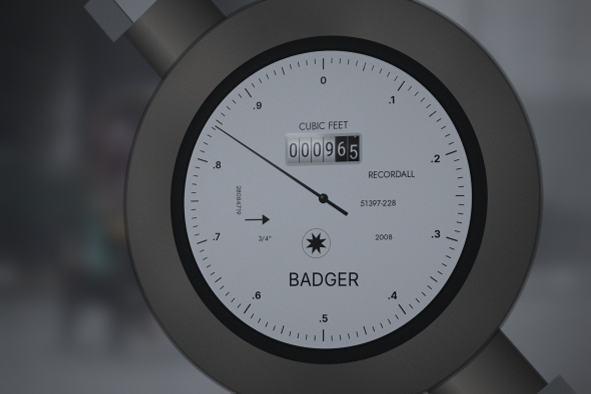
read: 964.84 ft³
